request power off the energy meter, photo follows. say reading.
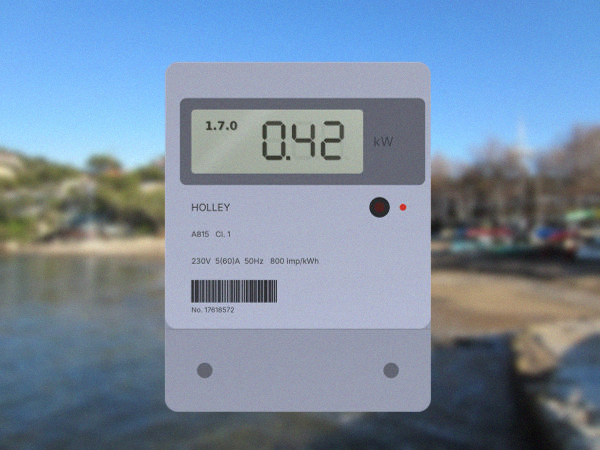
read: 0.42 kW
